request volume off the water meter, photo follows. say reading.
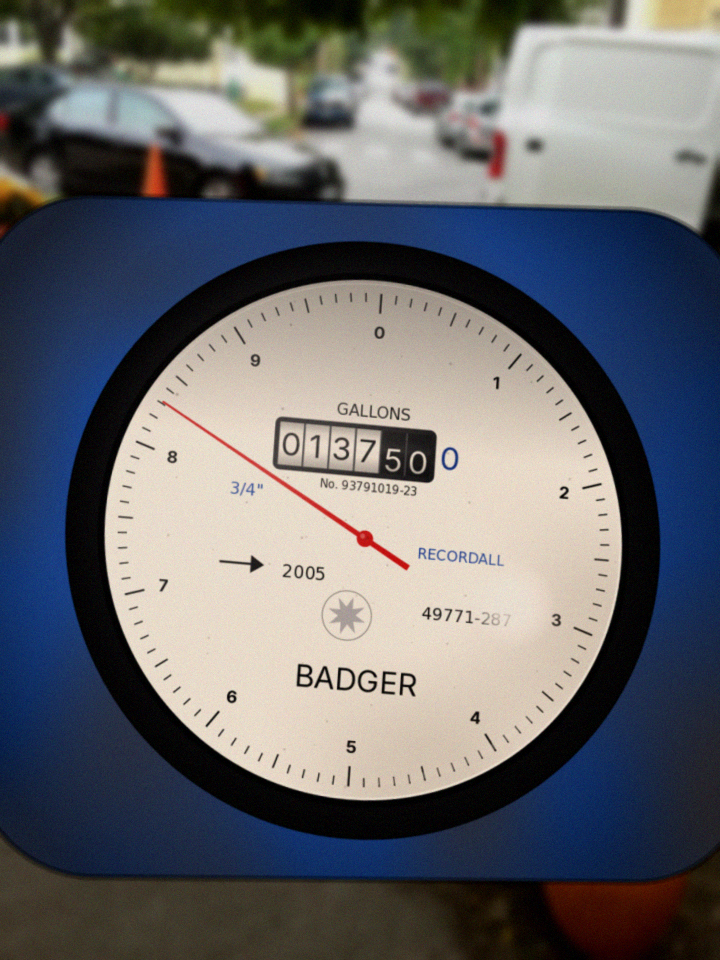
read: 137498.3 gal
